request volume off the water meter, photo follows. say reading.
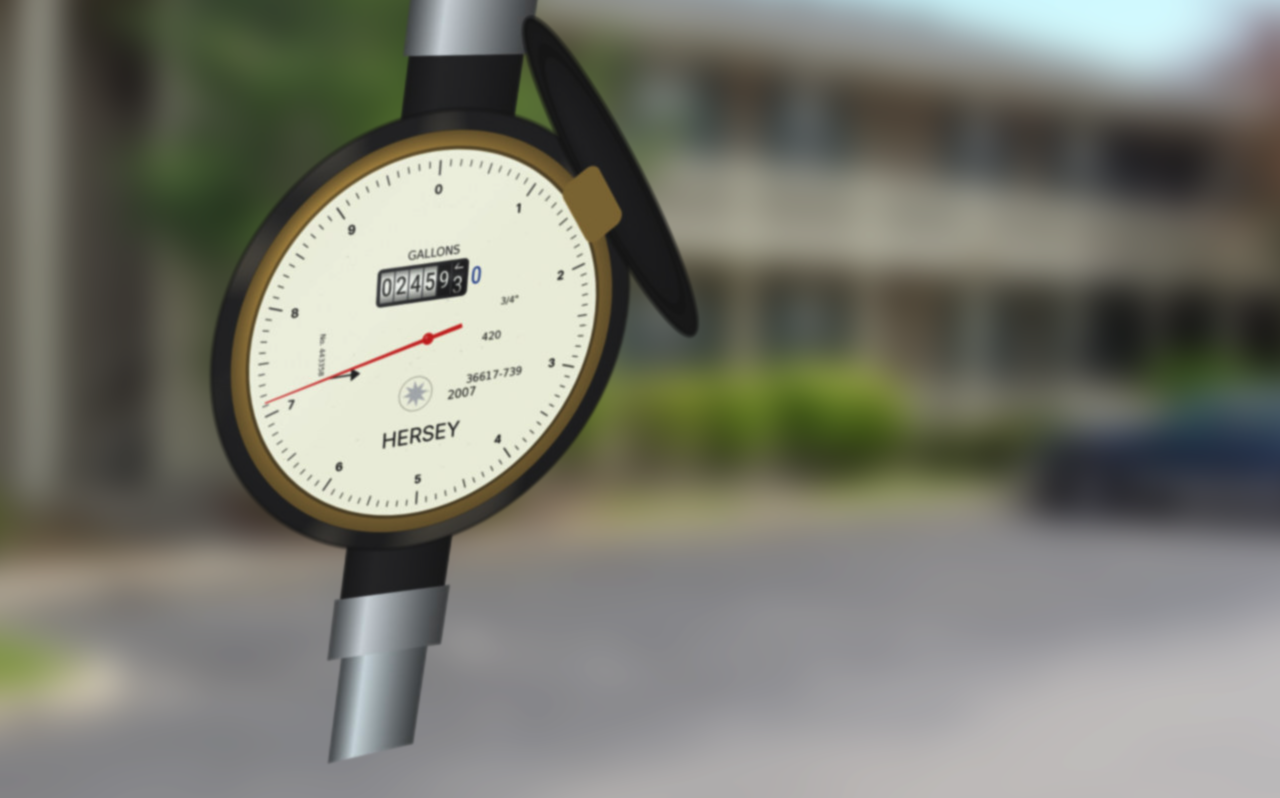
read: 245927.1 gal
